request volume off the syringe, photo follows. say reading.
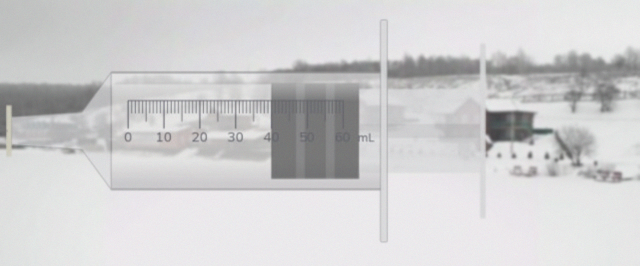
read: 40 mL
